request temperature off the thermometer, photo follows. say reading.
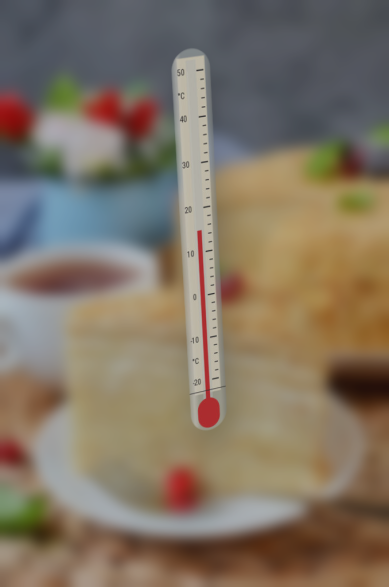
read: 15 °C
